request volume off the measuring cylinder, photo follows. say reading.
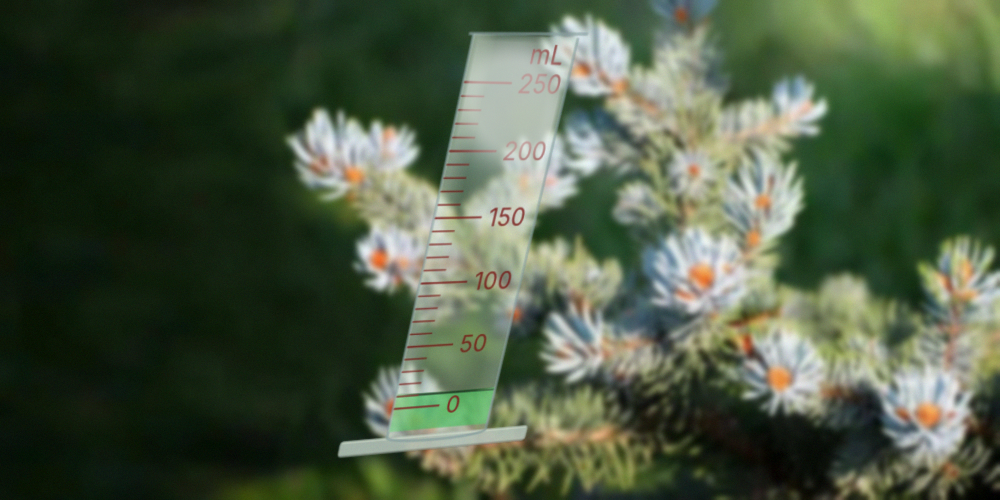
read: 10 mL
